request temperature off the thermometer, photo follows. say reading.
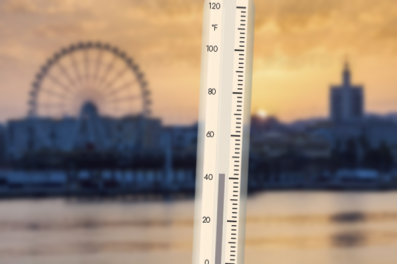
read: 42 °F
